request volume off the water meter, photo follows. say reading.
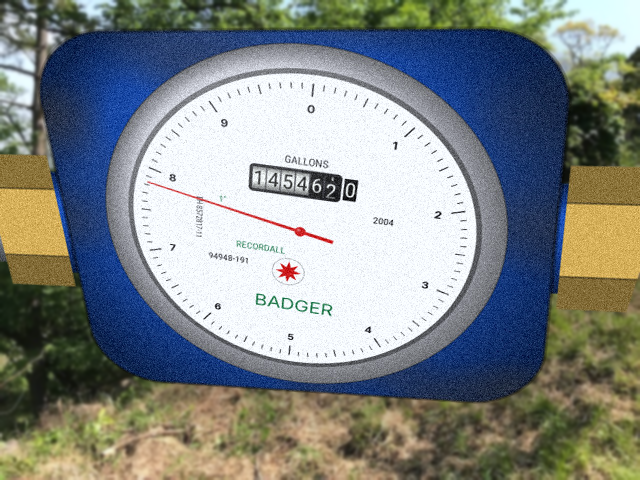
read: 1454617.8 gal
